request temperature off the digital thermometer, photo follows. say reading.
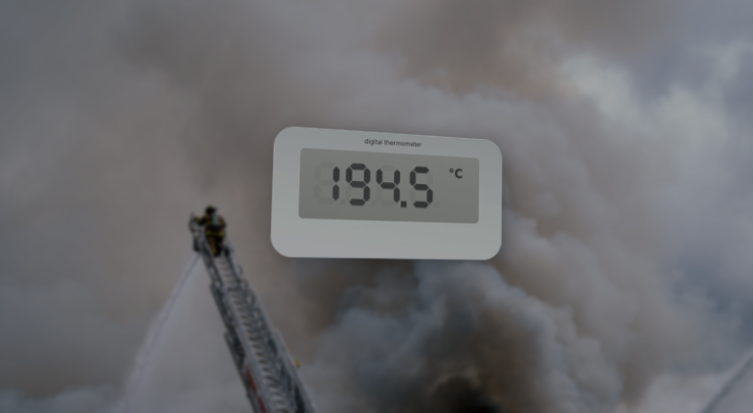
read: 194.5 °C
